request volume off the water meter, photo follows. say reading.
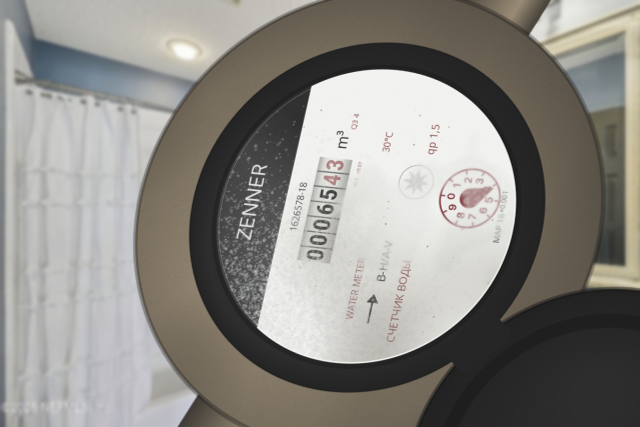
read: 65.434 m³
